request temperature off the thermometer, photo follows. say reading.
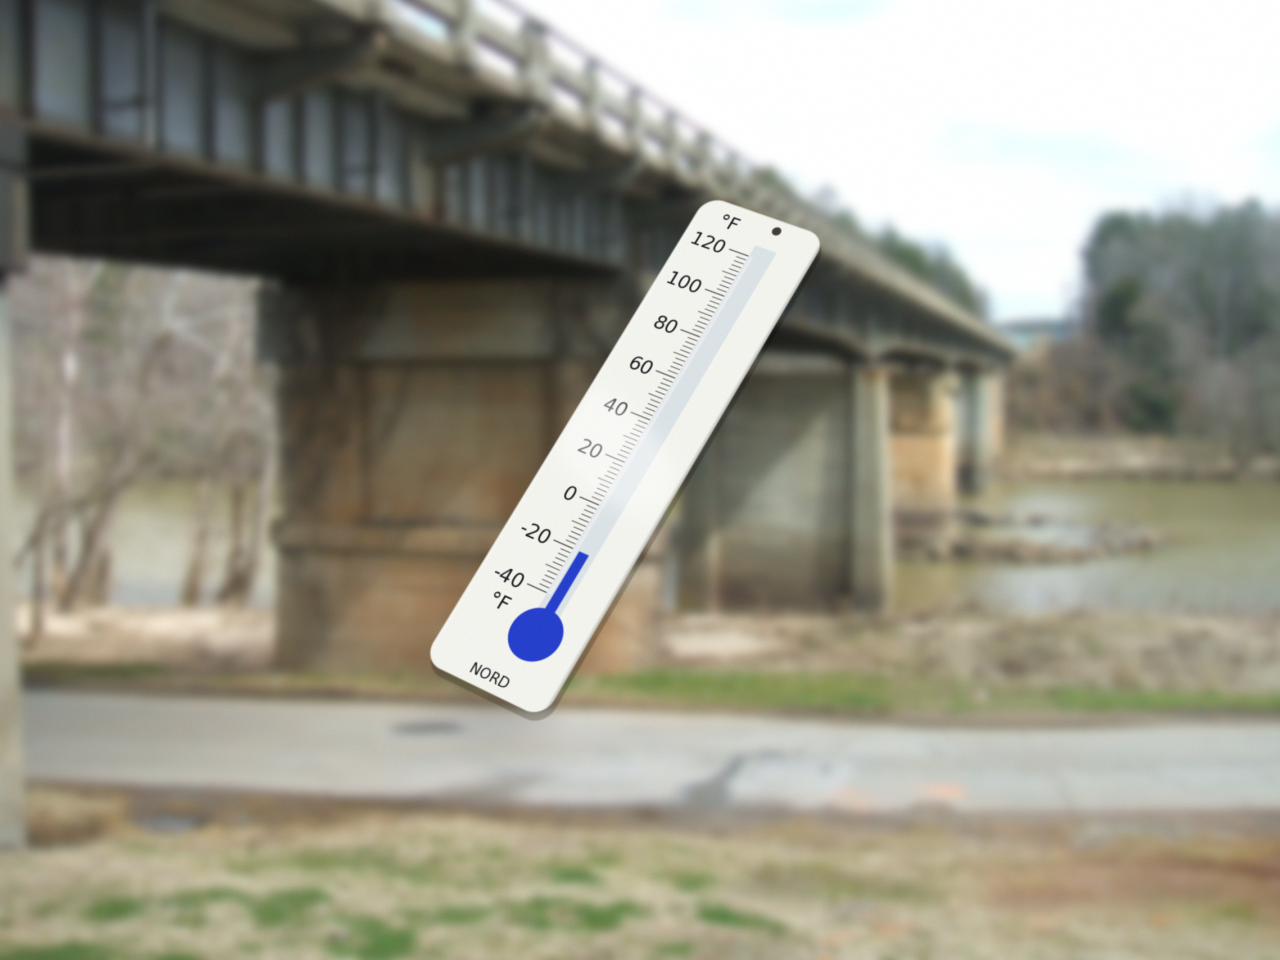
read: -20 °F
